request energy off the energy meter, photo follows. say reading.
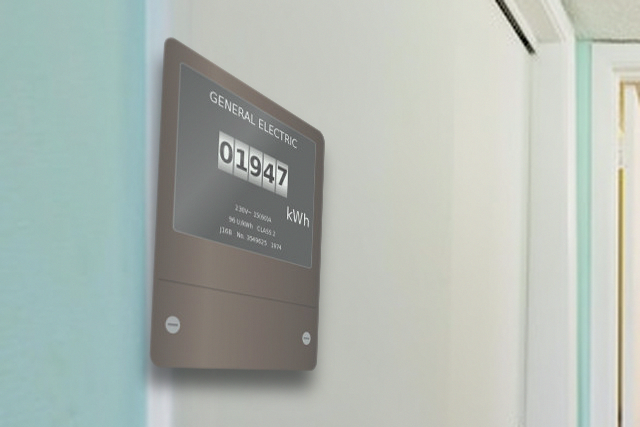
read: 1947 kWh
